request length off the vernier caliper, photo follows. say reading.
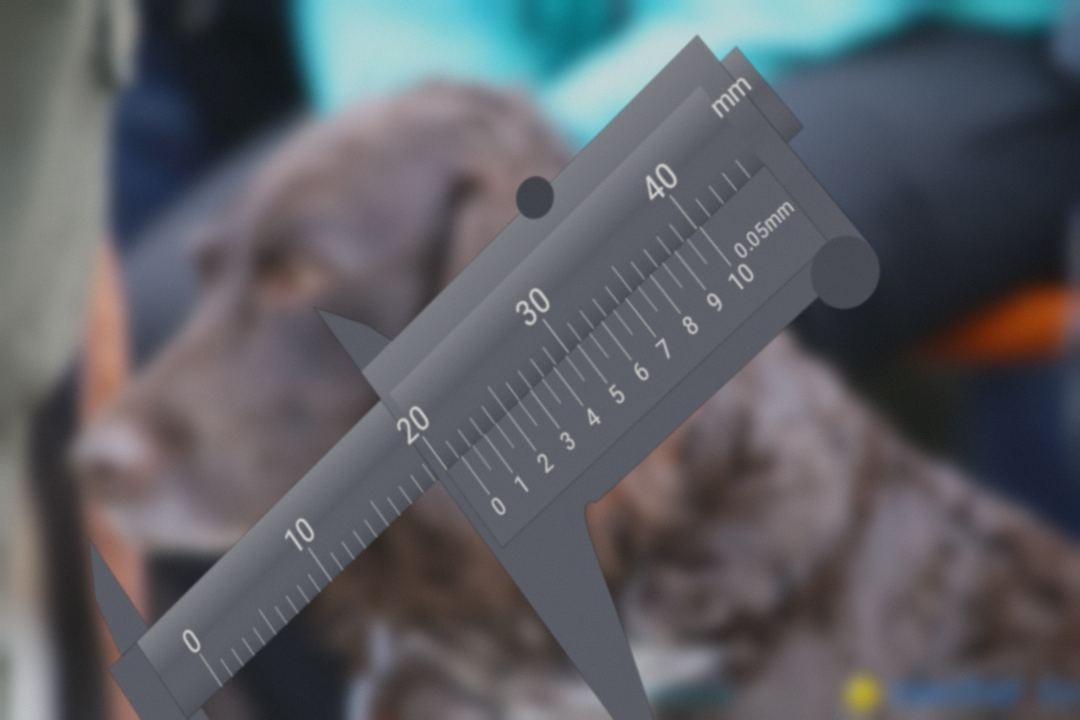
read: 21.2 mm
